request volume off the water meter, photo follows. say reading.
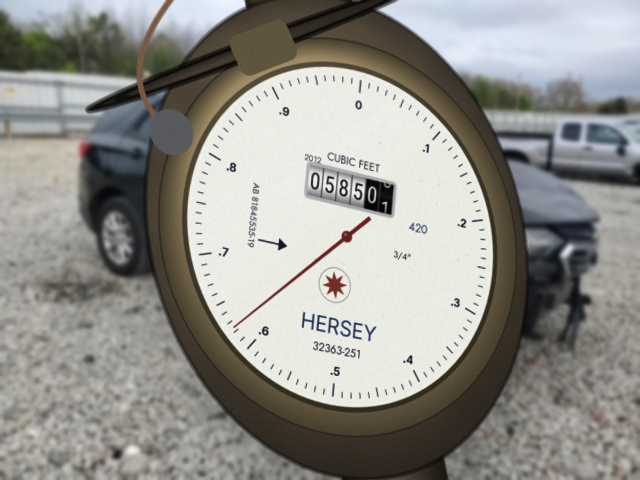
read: 58500.62 ft³
